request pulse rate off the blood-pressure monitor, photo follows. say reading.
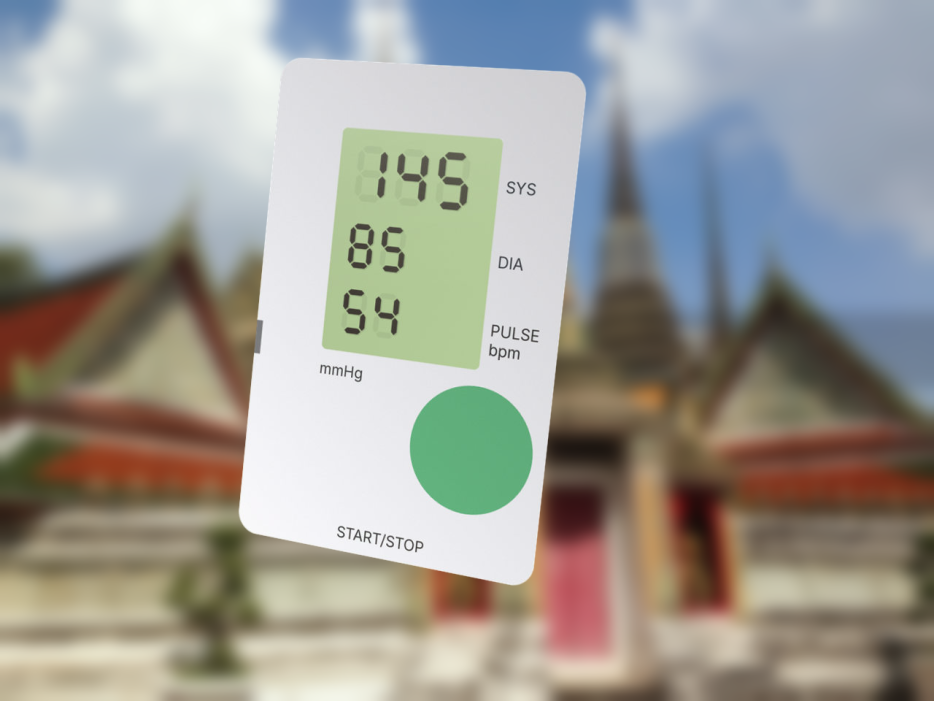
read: 54 bpm
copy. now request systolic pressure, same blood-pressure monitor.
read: 145 mmHg
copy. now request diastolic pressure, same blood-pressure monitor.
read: 85 mmHg
